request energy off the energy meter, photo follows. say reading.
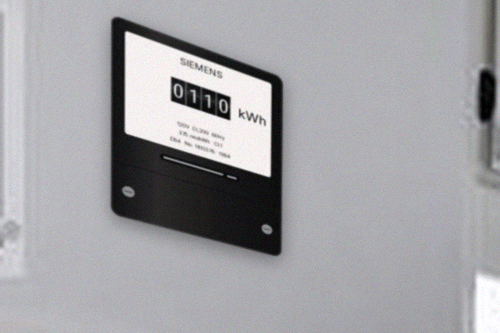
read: 110 kWh
